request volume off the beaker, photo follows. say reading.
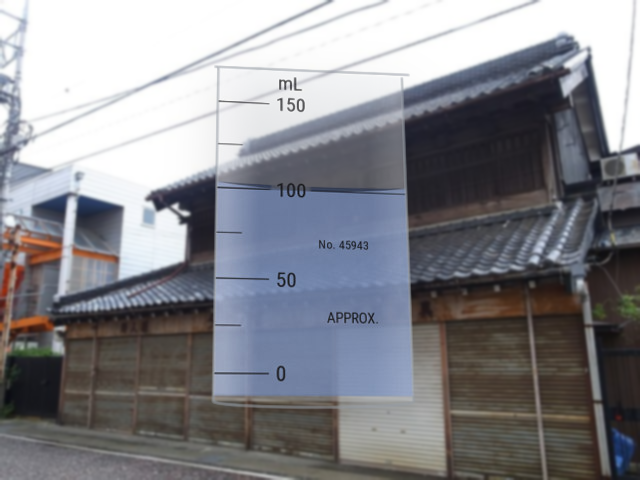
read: 100 mL
